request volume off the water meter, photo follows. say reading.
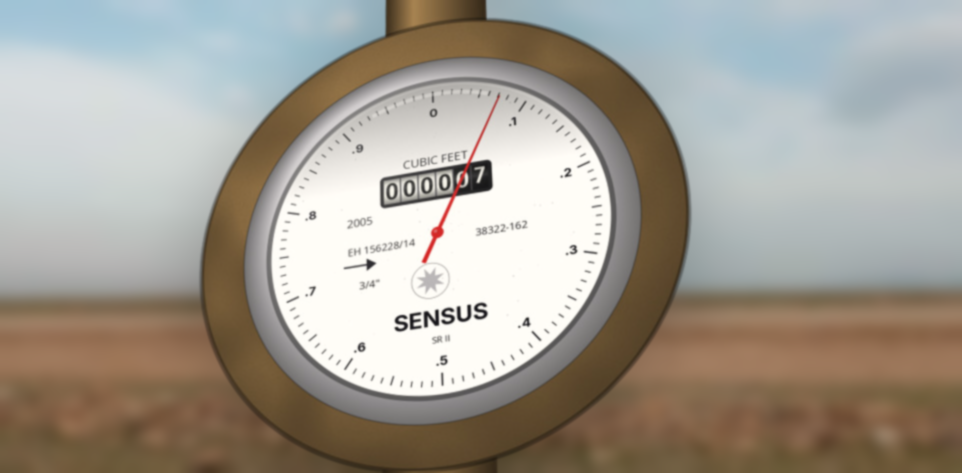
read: 7.07 ft³
